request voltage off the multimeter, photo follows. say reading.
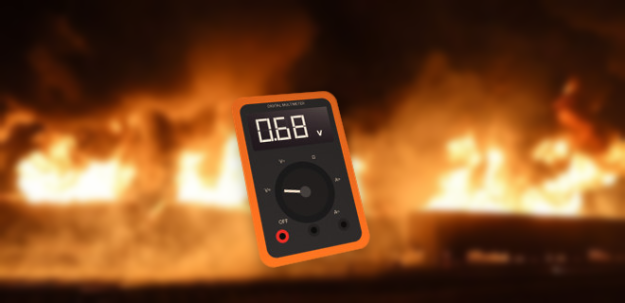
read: 0.68 V
